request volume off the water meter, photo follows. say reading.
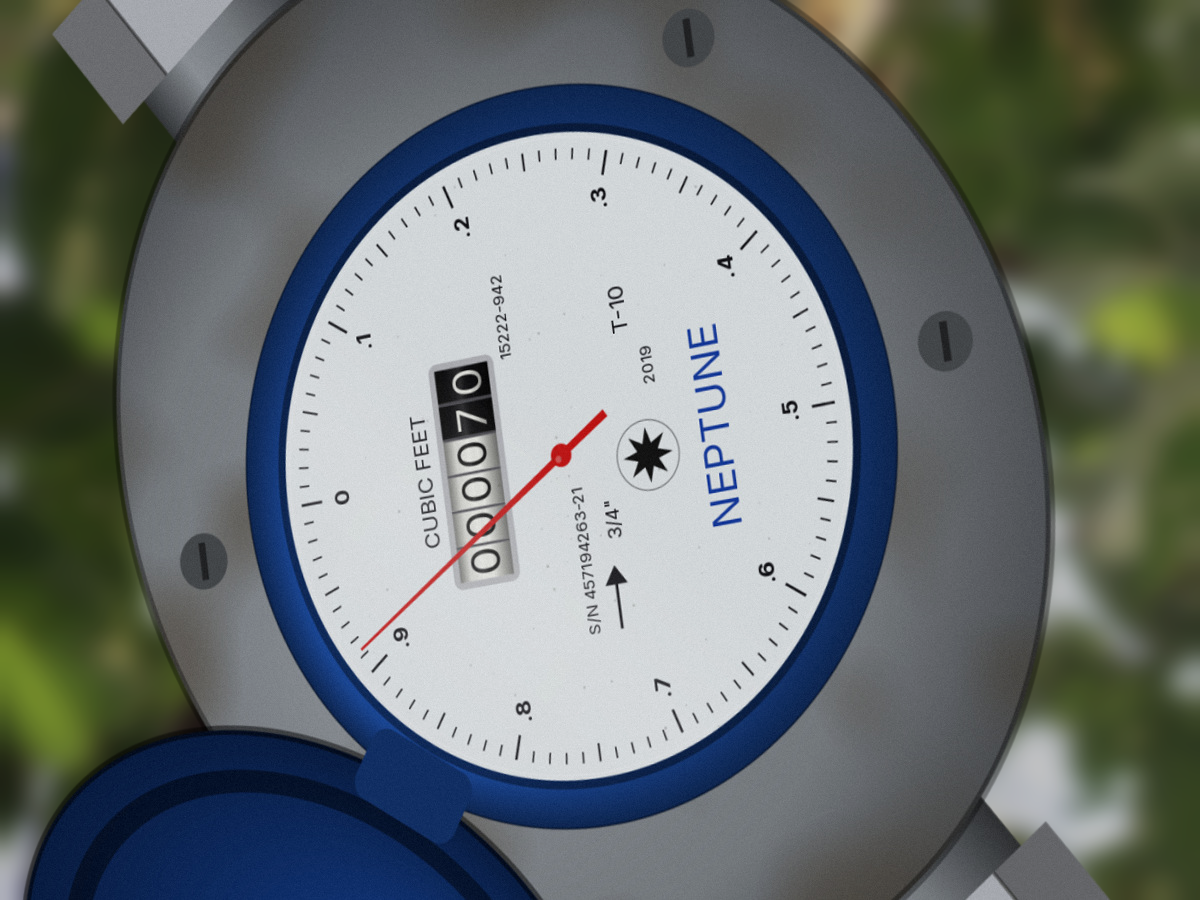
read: 69.91 ft³
